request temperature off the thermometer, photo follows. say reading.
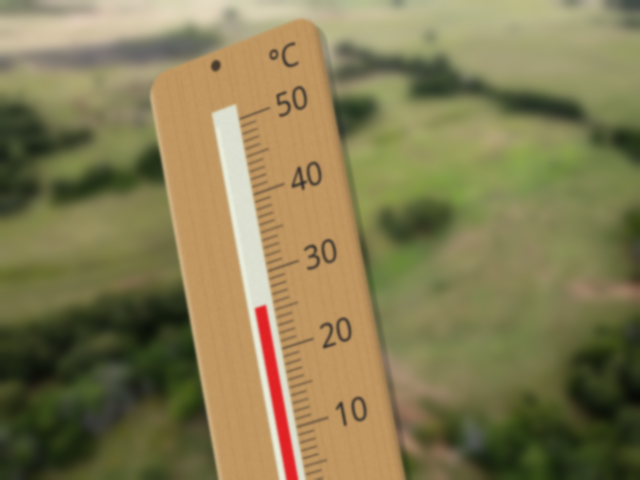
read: 26 °C
